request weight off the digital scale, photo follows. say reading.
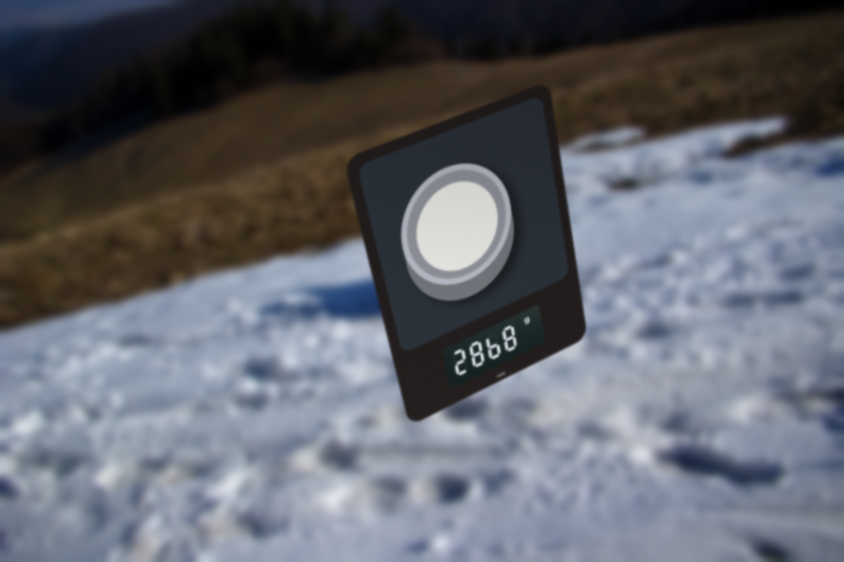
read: 2868 g
